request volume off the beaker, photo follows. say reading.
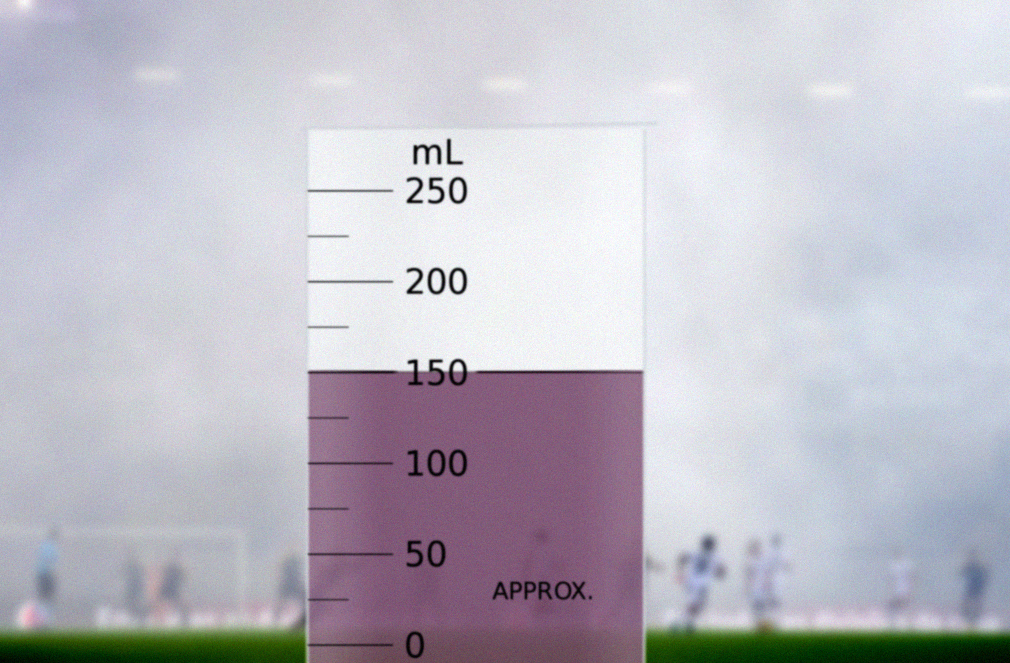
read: 150 mL
